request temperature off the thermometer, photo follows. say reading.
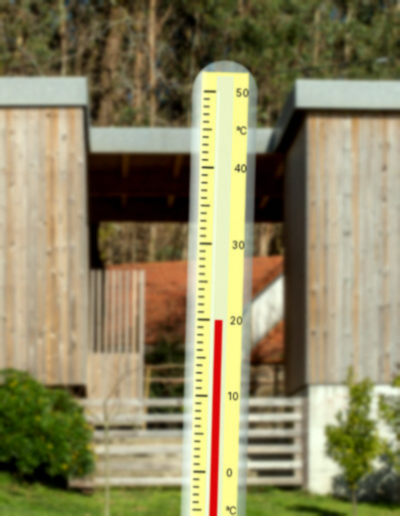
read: 20 °C
